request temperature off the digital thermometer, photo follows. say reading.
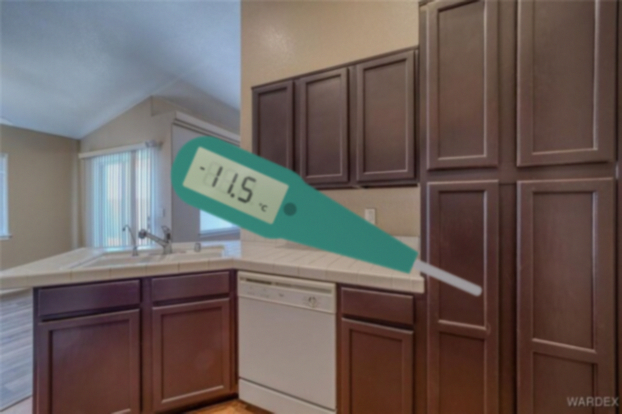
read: -11.5 °C
